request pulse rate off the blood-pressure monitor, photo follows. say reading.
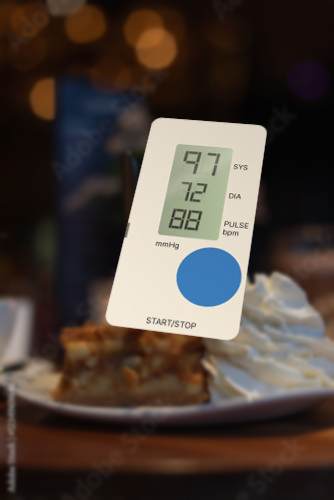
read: 88 bpm
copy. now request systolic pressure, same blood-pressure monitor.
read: 97 mmHg
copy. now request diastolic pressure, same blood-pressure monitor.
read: 72 mmHg
